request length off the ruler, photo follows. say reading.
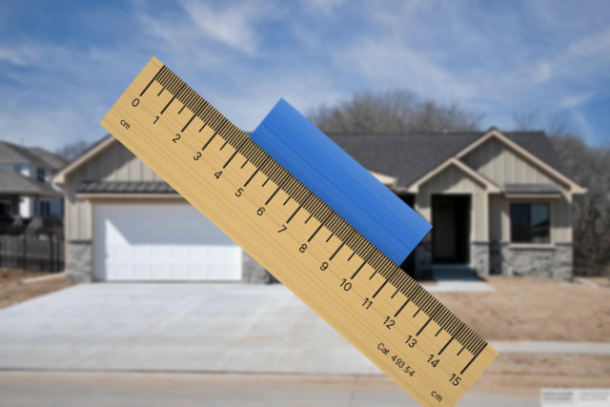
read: 7 cm
